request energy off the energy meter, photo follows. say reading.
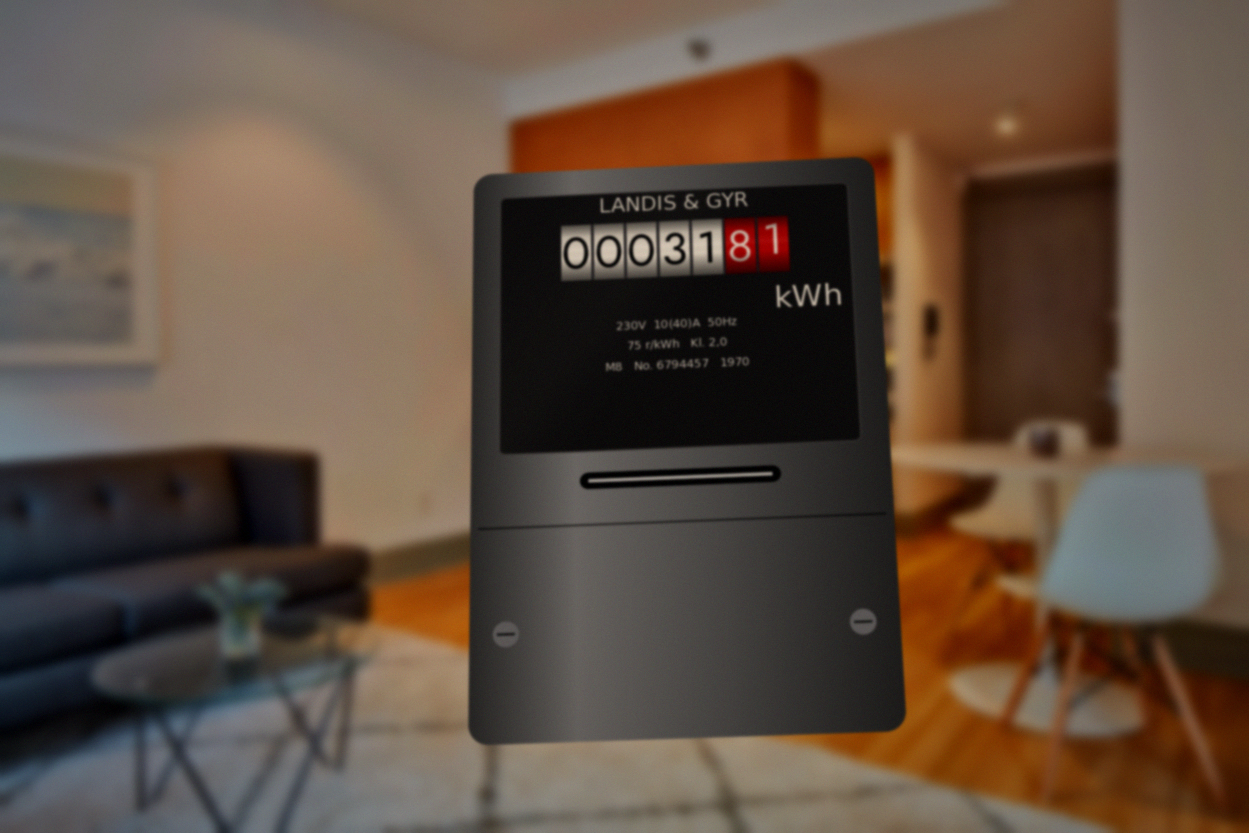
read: 31.81 kWh
